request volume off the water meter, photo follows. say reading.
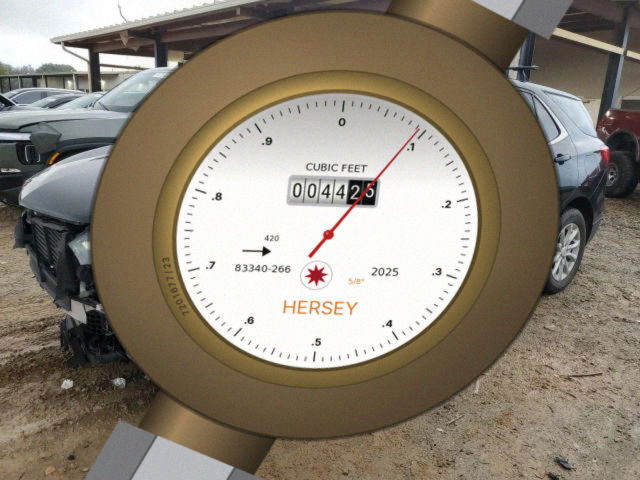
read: 4425.09 ft³
